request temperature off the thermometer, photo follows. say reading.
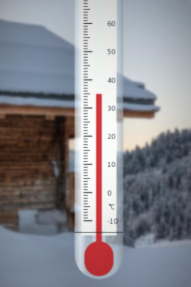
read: 35 °C
